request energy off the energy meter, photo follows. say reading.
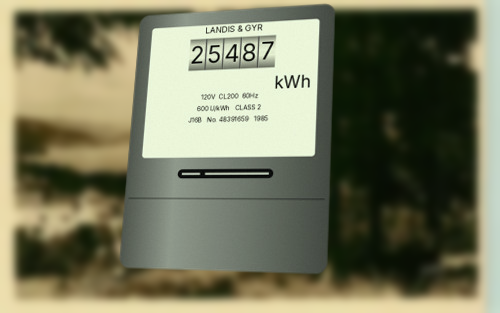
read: 25487 kWh
